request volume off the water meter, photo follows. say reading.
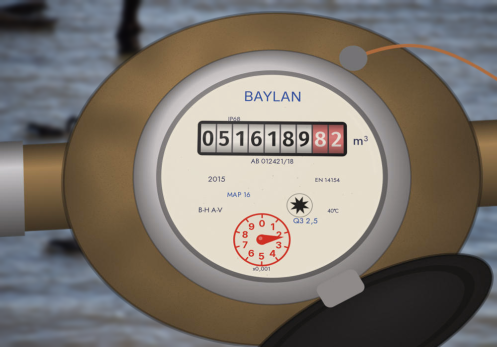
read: 516189.822 m³
